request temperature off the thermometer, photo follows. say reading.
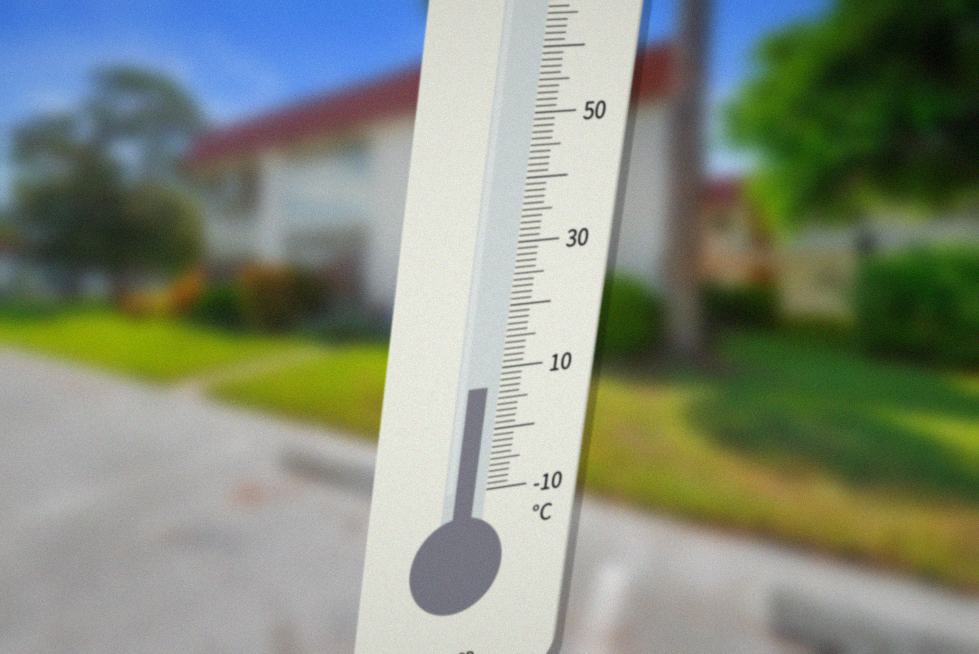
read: 7 °C
